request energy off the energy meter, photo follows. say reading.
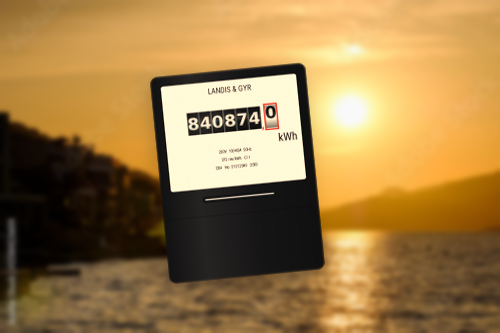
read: 840874.0 kWh
